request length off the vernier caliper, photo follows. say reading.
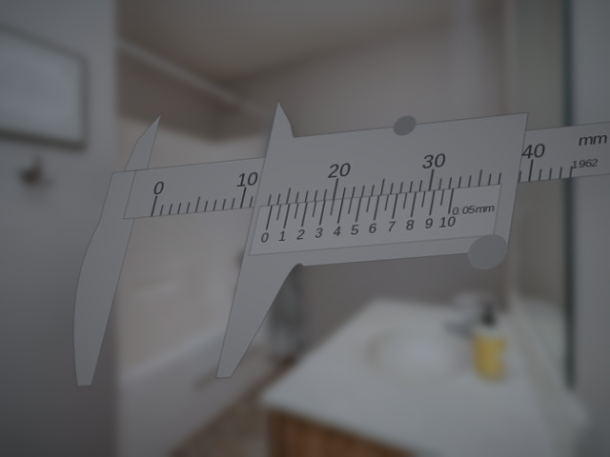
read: 13.4 mm
